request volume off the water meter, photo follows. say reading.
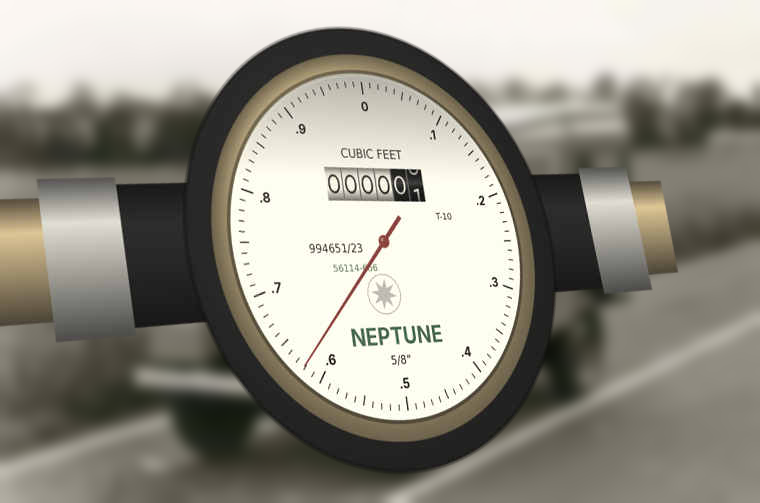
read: 0.62 ft³
